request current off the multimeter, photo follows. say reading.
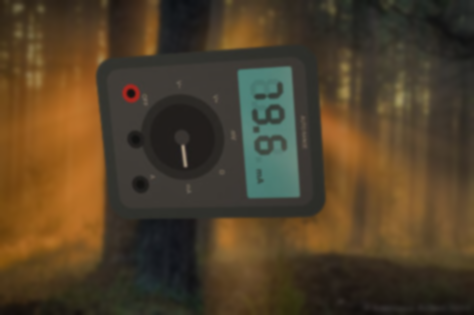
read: 79.6 mA
